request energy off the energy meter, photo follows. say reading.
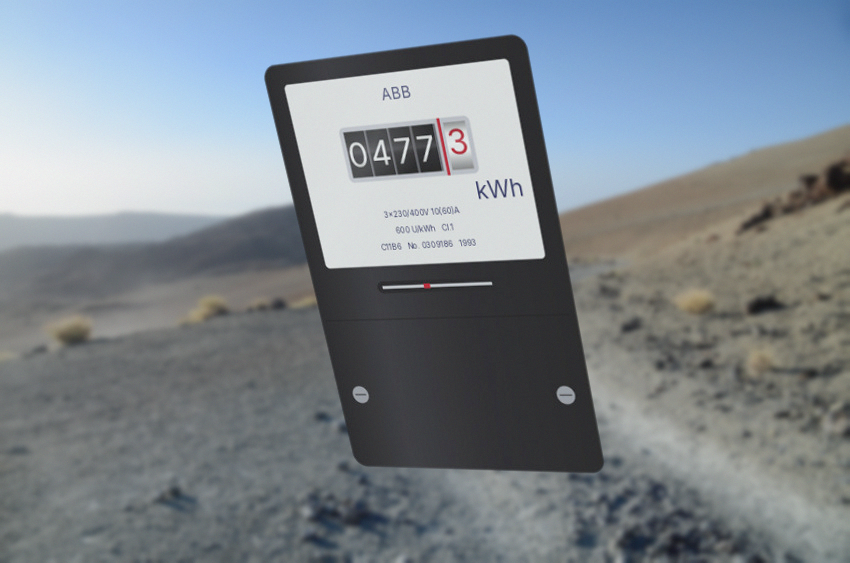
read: 477.3 kWh
